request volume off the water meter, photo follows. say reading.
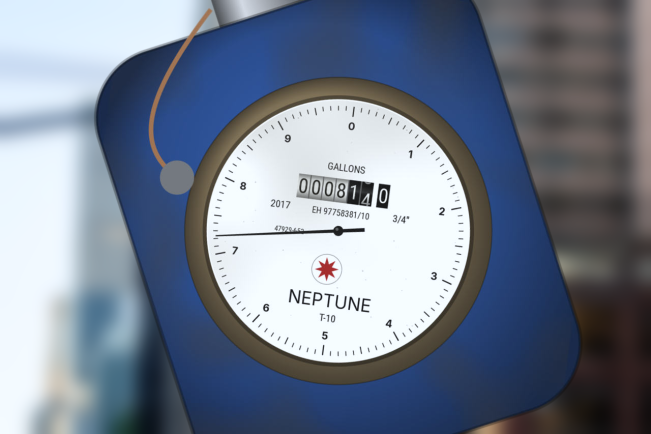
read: 8137.2 gal
